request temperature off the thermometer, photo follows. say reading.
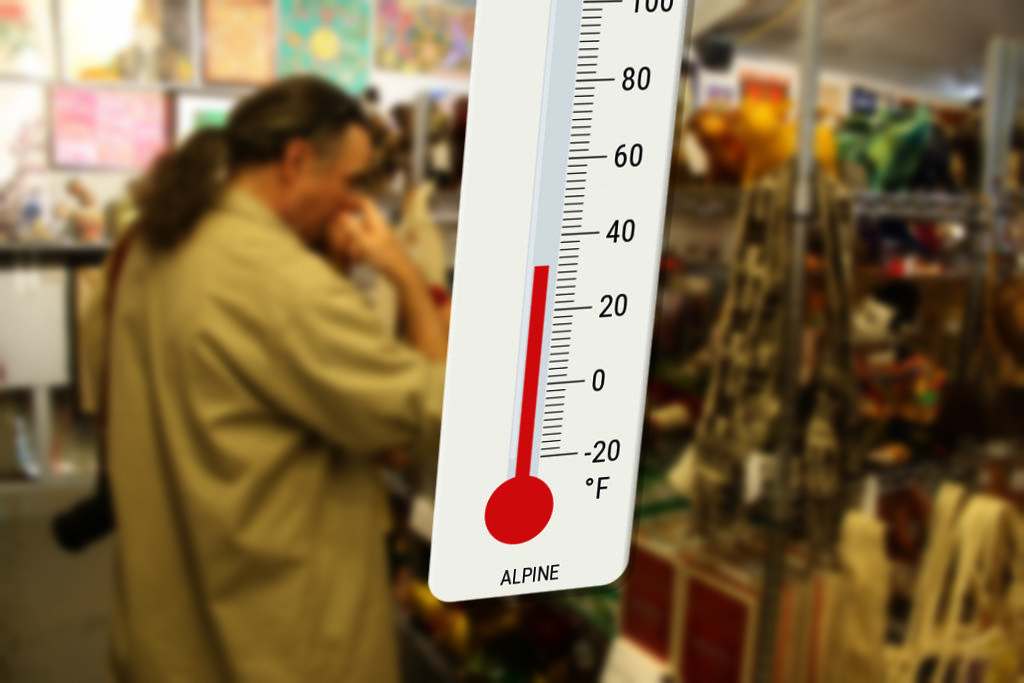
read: 32 °F
